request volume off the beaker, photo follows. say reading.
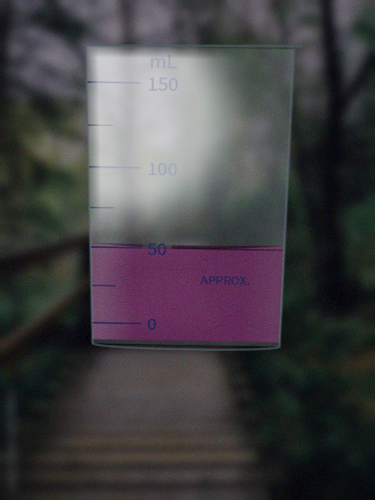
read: 50 mL
